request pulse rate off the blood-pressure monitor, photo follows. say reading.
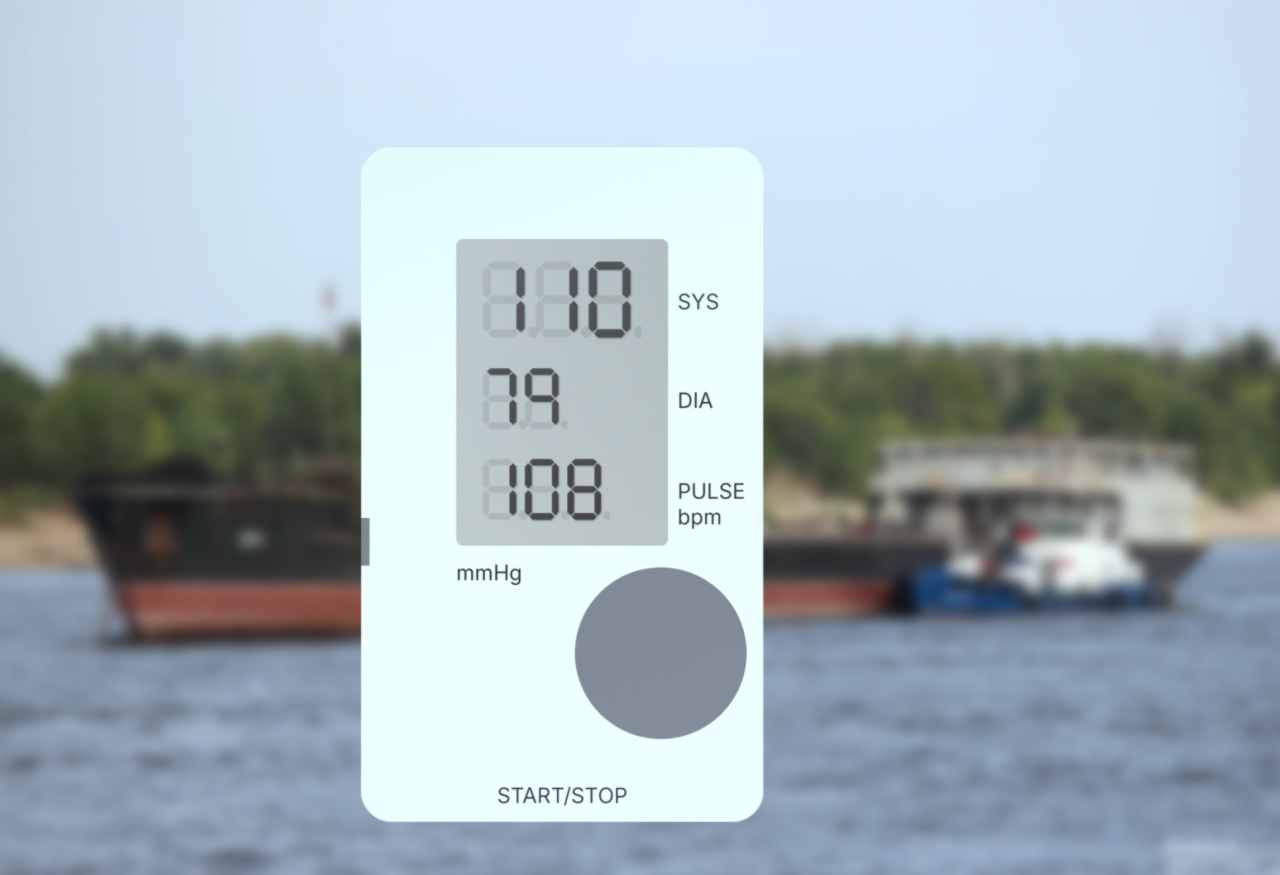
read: 108 bpm
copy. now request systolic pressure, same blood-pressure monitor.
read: 110 mmHg
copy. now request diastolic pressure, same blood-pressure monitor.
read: 79 mmHg
